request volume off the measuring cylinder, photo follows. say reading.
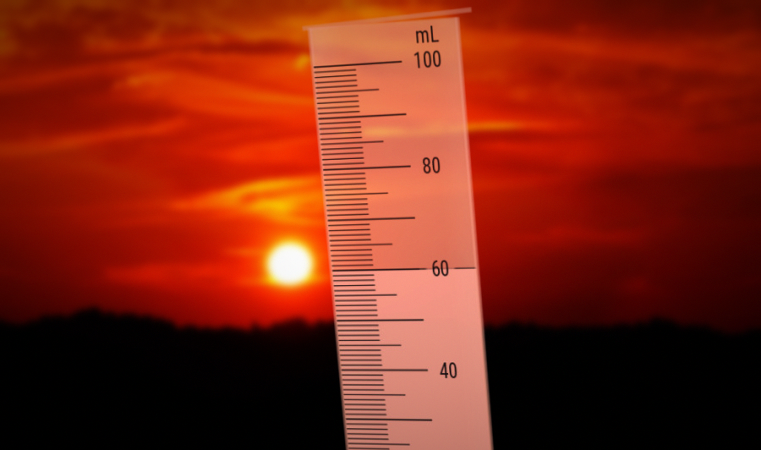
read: 60 mL
